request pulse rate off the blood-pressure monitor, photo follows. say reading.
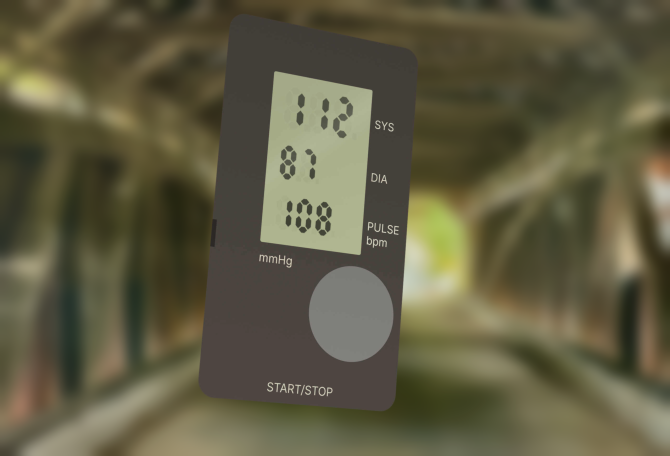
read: 108 bpm
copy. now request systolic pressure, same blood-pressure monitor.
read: 112 mmHg
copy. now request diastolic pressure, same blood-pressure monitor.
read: 87 mmHg
